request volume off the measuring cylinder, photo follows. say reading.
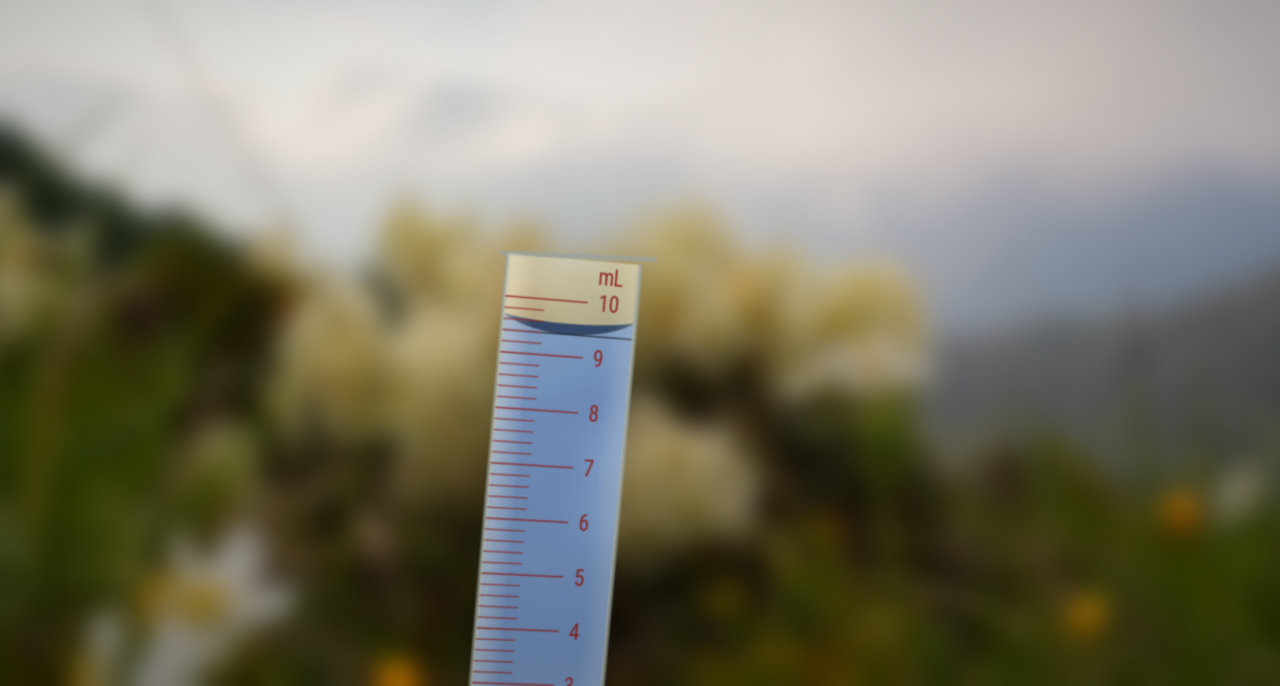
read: 9.4 mL
